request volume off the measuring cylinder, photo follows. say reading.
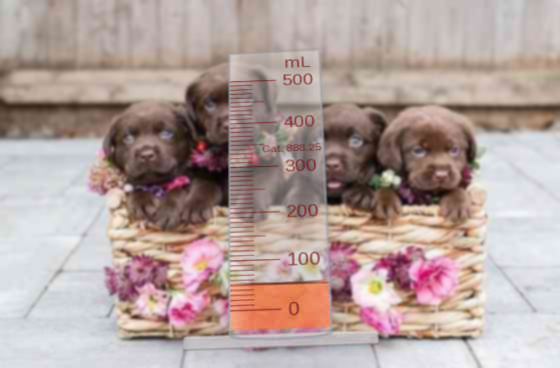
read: 50 mL
